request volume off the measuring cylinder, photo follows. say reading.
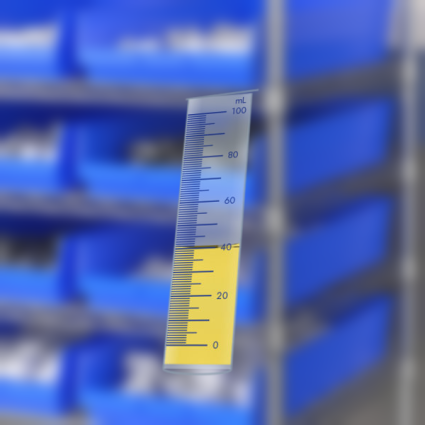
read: 40 mL
